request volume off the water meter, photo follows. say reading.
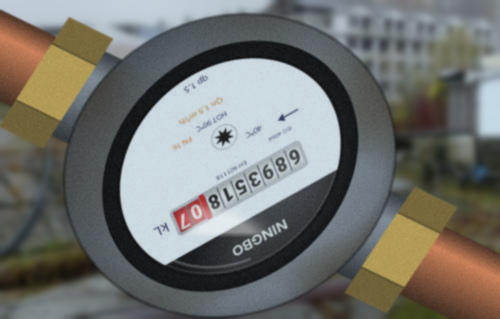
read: 6893518.07 kL
